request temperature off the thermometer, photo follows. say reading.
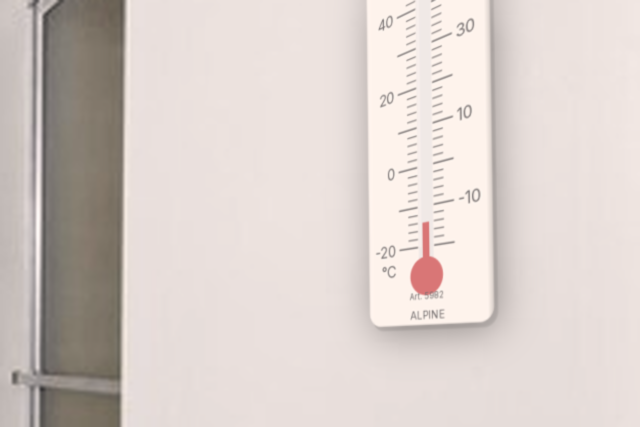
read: -14 °C
